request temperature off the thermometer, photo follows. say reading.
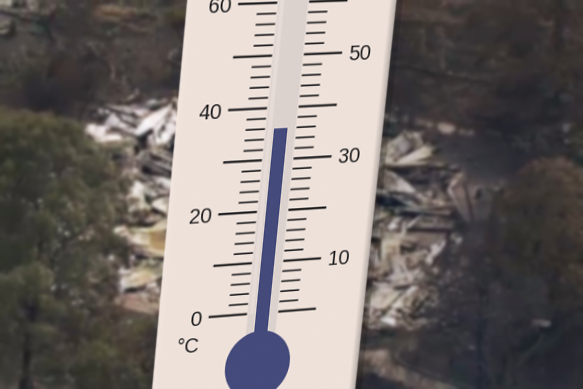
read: 36 °C
